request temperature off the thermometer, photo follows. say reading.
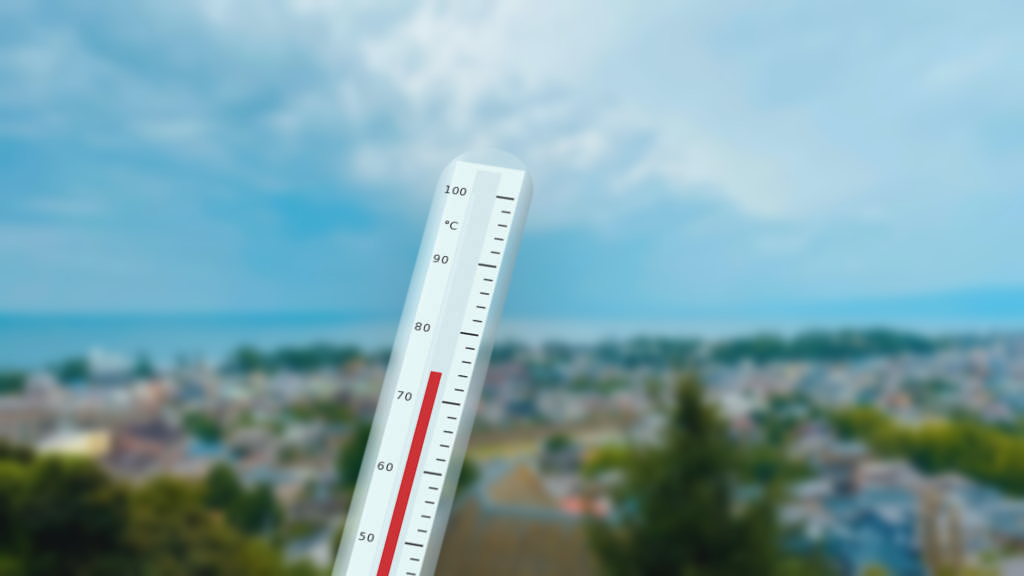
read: 74 °C
